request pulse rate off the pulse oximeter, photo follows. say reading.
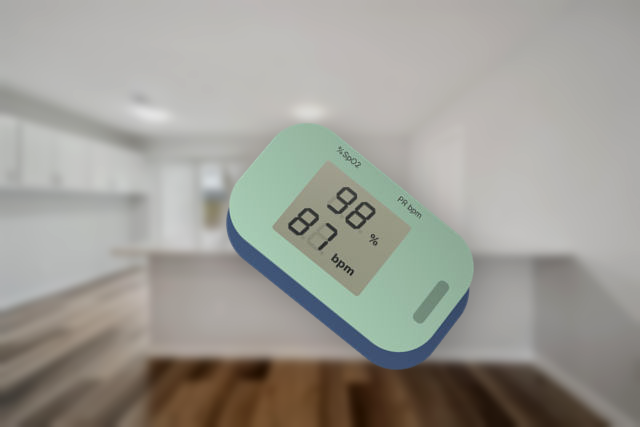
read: 87 bpm
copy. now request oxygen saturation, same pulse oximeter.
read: 98 %
